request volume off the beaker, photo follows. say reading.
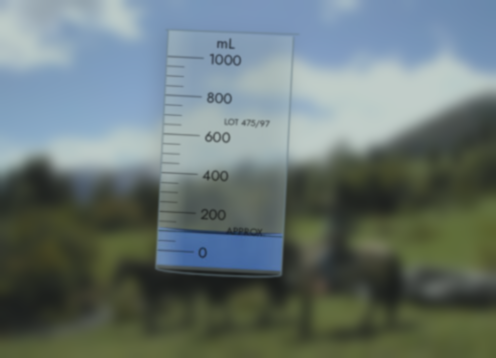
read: 100 mL
